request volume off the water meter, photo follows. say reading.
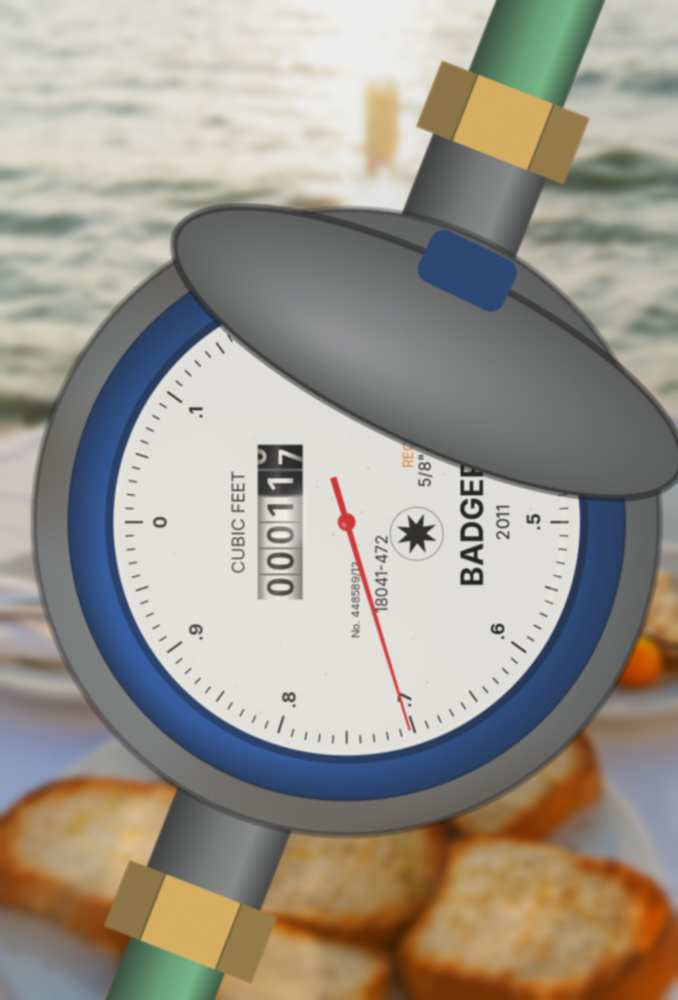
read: 116.70 ft³
